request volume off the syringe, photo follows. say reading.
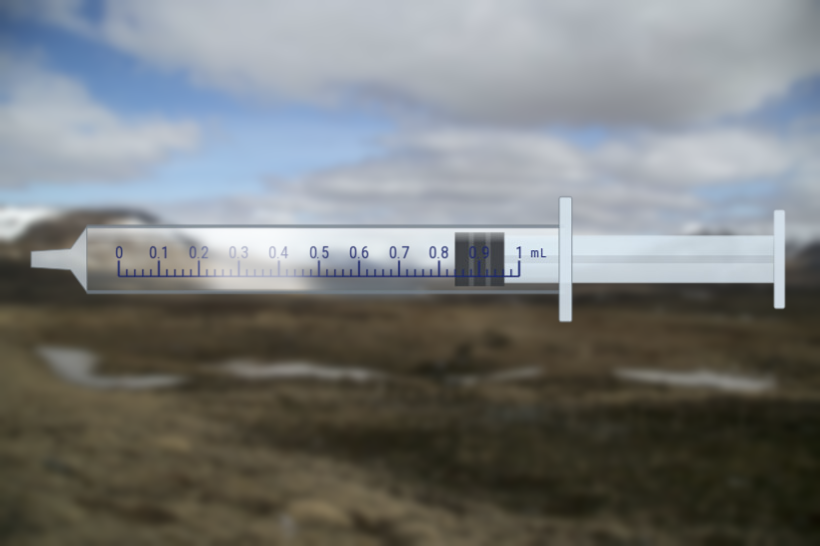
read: 0.84 mL
